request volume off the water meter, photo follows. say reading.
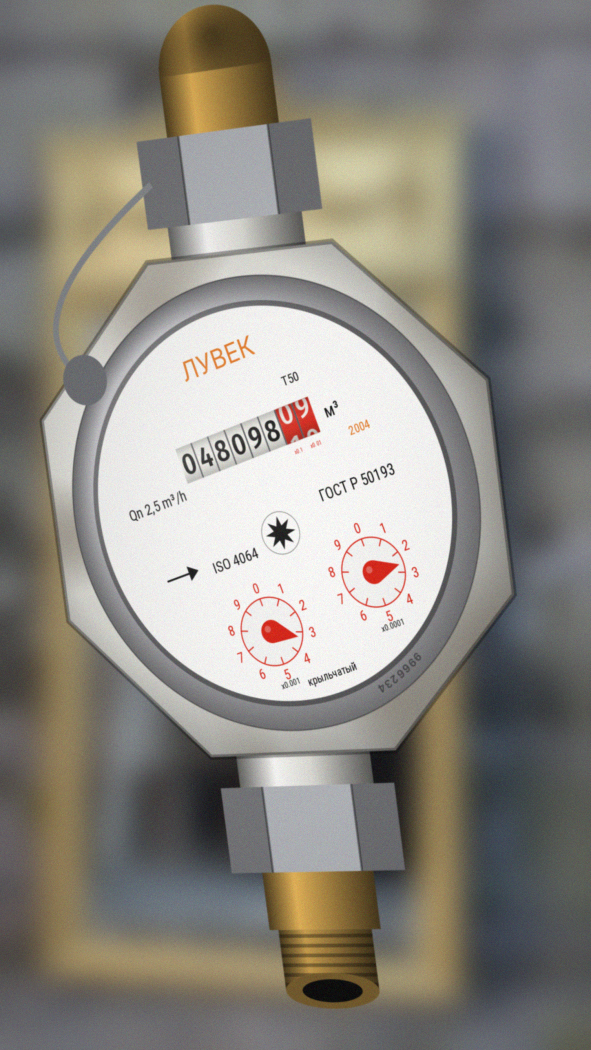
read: 48098.0932 m³
